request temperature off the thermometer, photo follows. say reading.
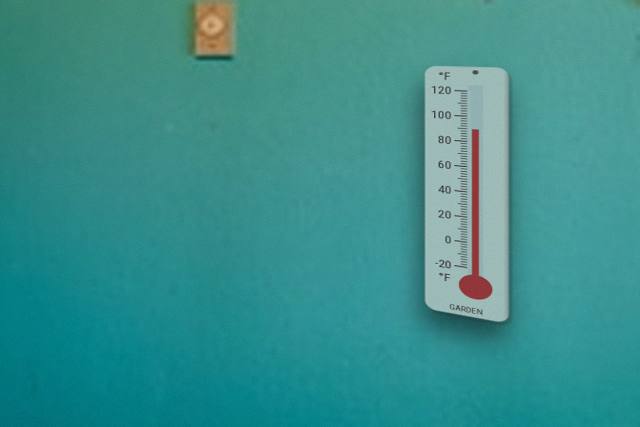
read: 90 °F
